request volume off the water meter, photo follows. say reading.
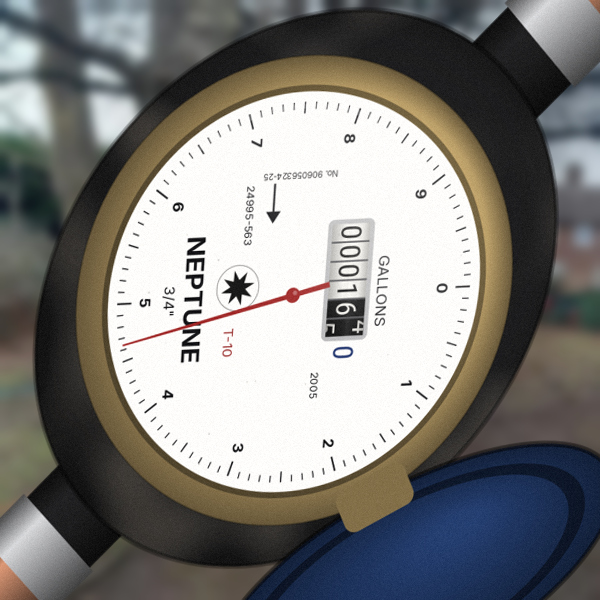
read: 1644.6 gal
